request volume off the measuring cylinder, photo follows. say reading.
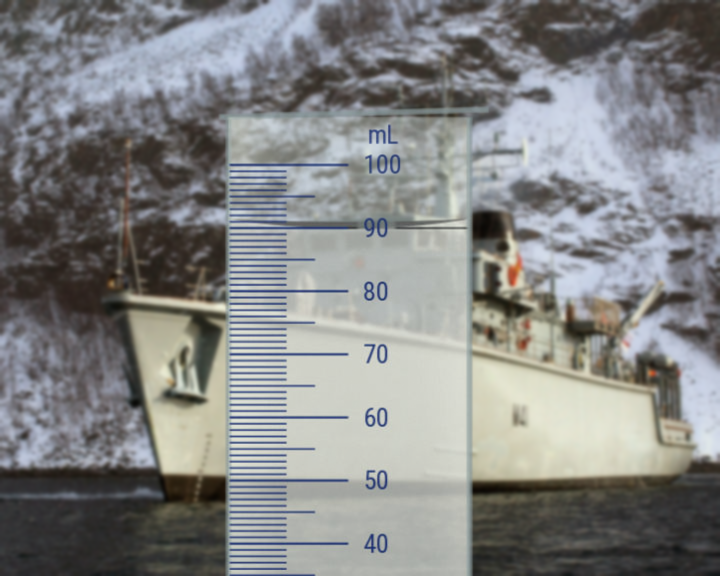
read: 90 mL
